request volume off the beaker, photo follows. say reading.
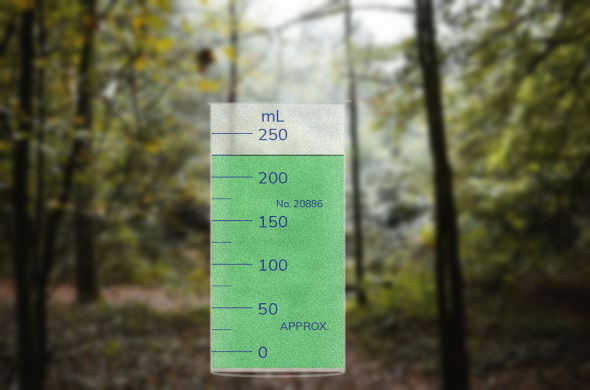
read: 225 mL
